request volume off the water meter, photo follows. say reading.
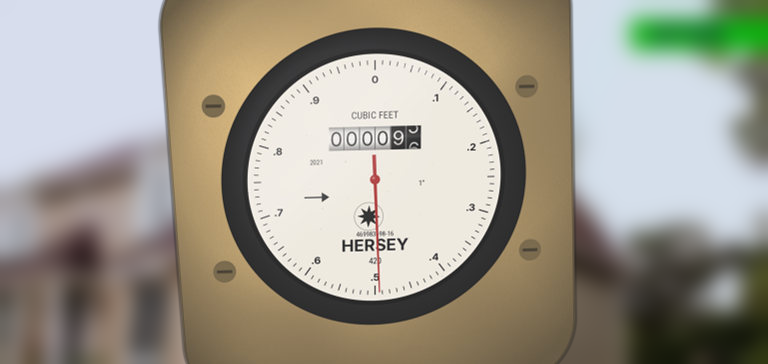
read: 95.49 ft³
